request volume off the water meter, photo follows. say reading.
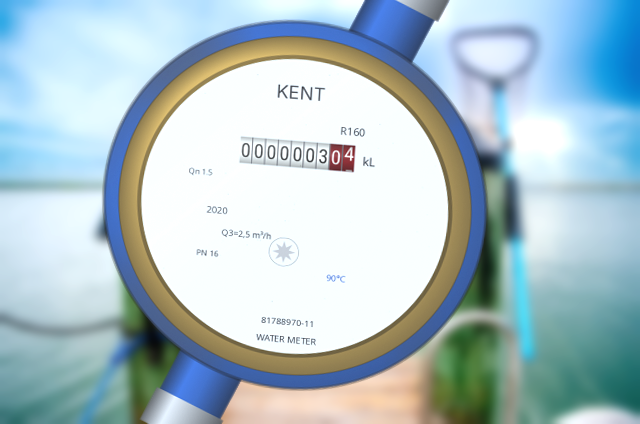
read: 3.04 kL
